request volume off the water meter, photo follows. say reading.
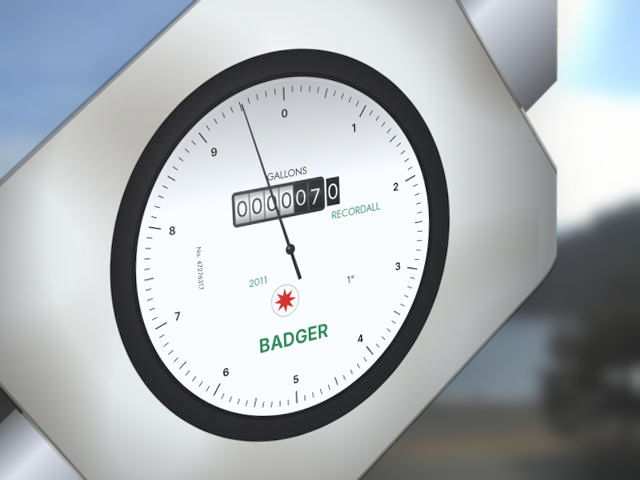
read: 69.5 gal
